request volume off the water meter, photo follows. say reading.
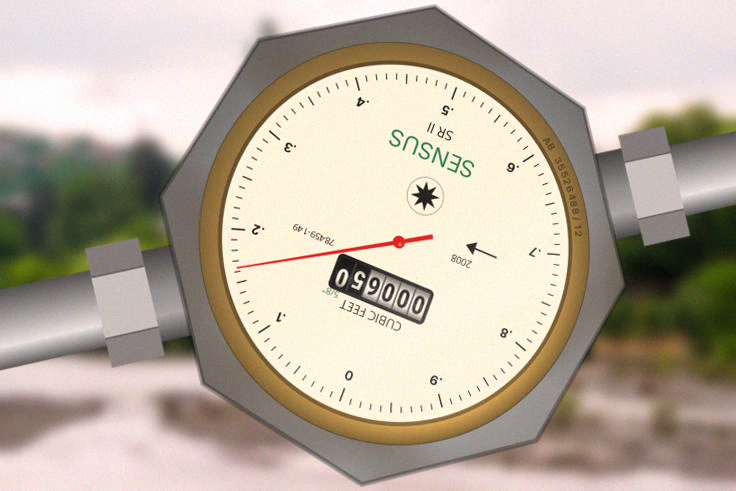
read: 650.16 ft³
